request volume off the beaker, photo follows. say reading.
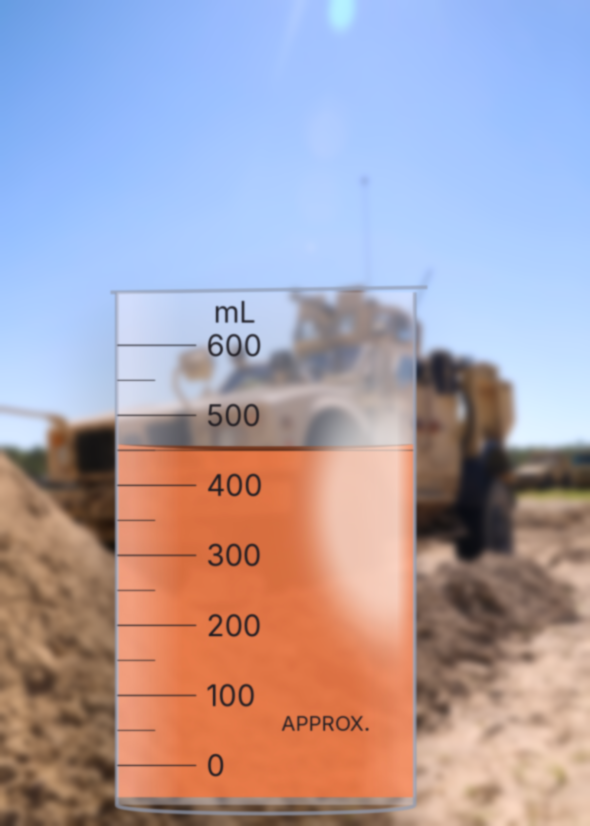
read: 450 mL
